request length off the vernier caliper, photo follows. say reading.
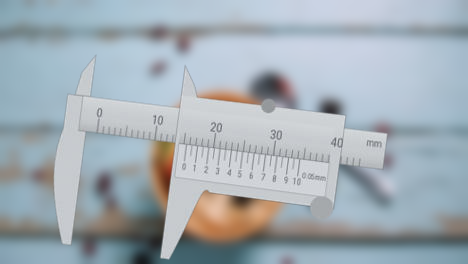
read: 15.4 mm
